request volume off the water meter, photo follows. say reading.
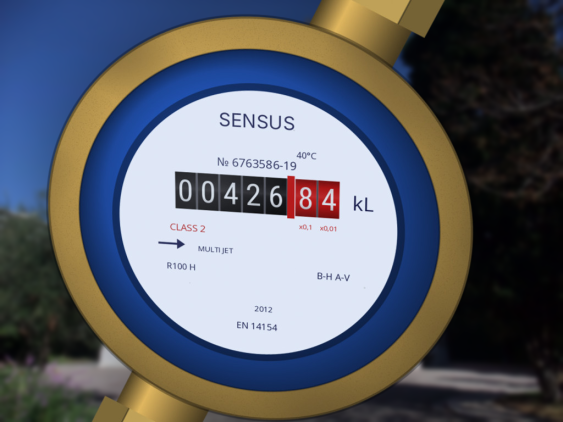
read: 426.84 kL
